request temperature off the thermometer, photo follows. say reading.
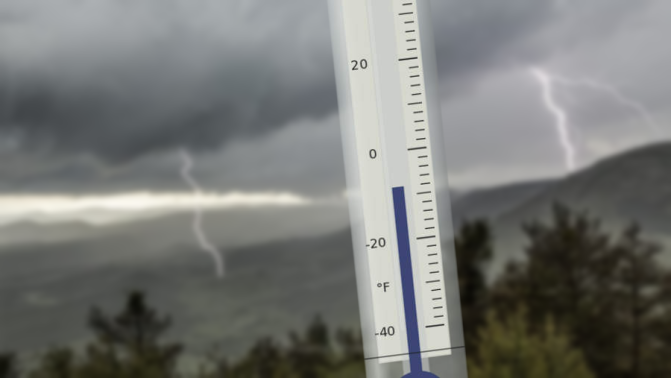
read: -8 °F
